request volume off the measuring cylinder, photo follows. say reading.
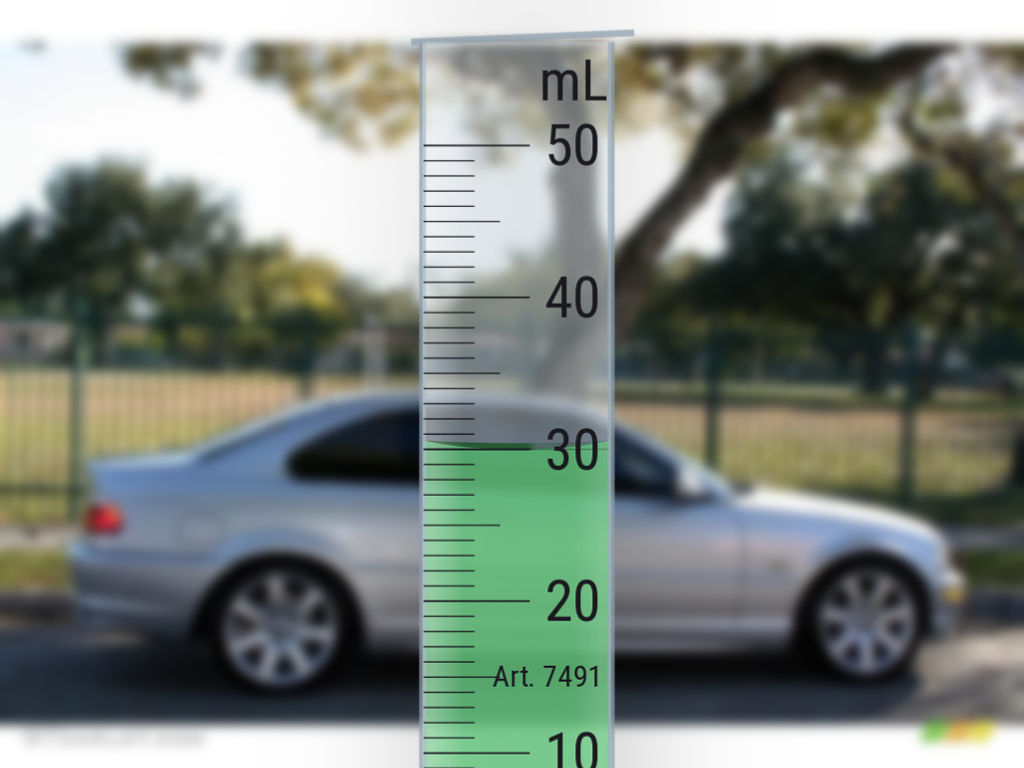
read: 30 mL
